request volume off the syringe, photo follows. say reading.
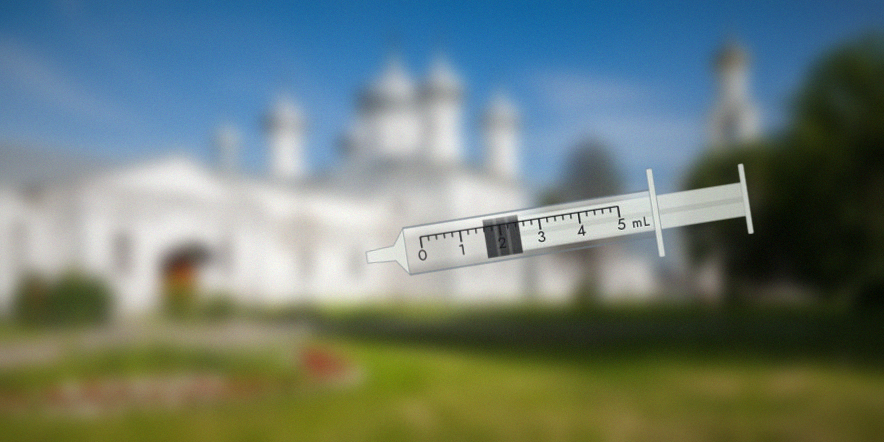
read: 1.6 mL
